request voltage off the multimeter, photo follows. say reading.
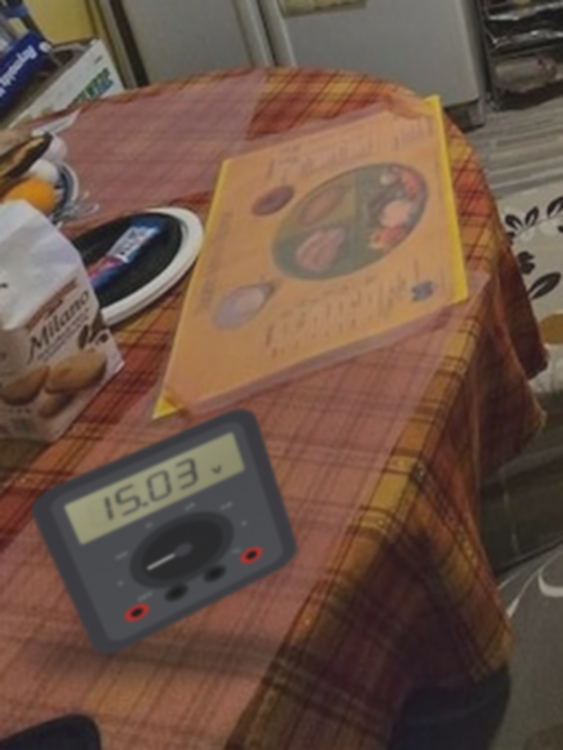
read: 15.03 V
